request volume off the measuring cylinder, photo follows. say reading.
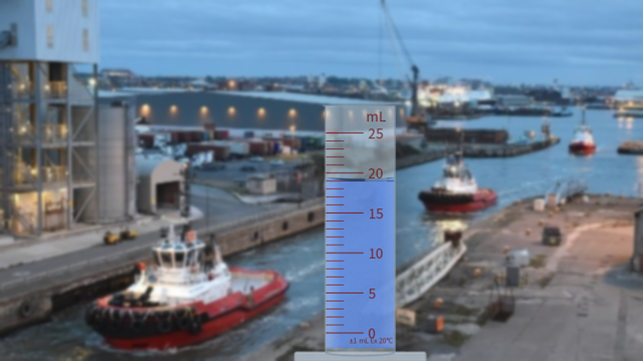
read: 19 mL
